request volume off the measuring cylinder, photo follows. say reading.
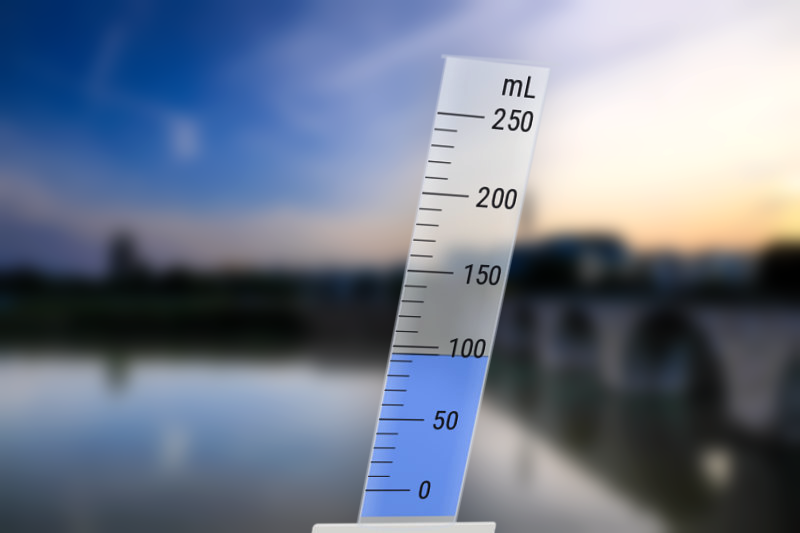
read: 95 mL
